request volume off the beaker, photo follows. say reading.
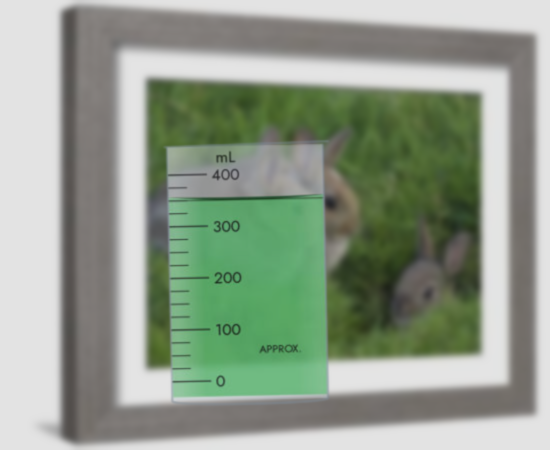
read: 350 mL
